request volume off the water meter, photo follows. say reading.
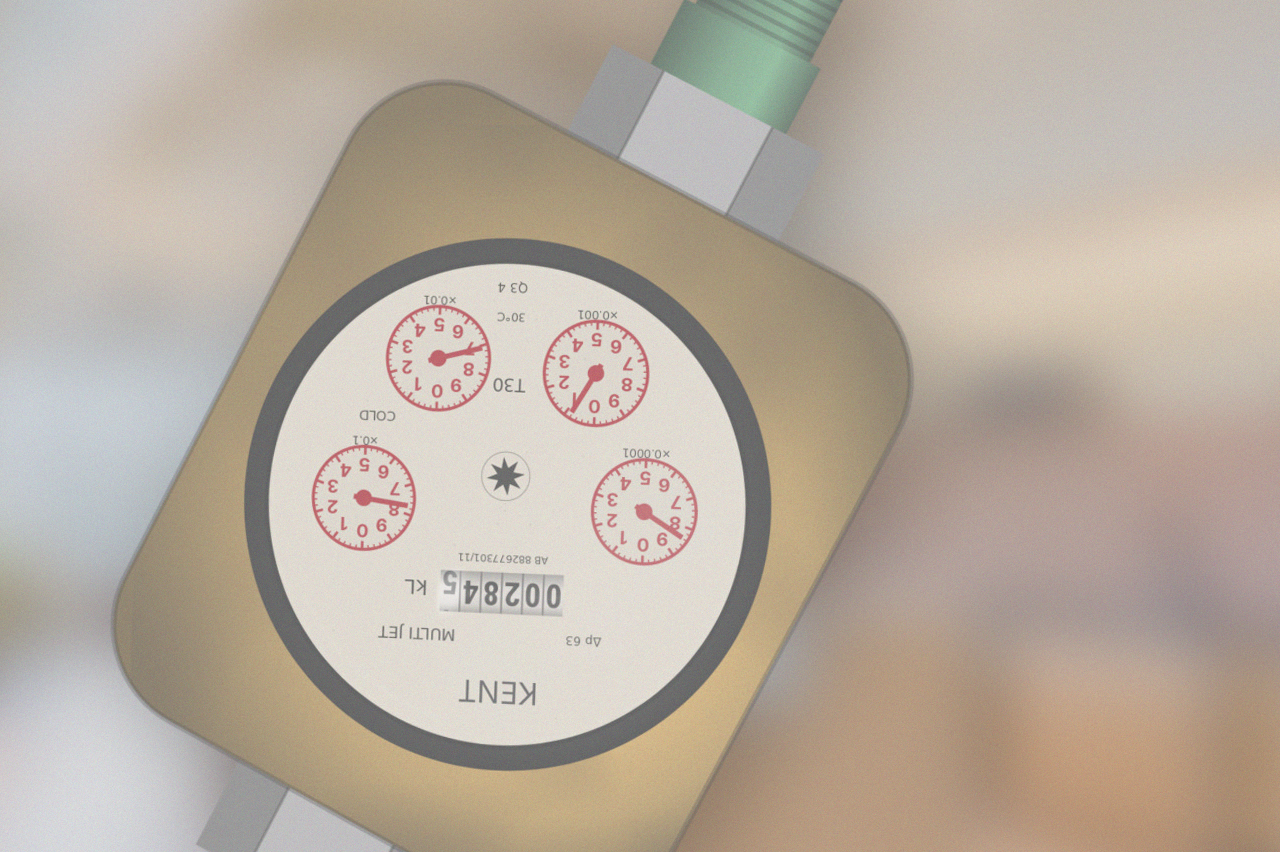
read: 2844.7708 kL
